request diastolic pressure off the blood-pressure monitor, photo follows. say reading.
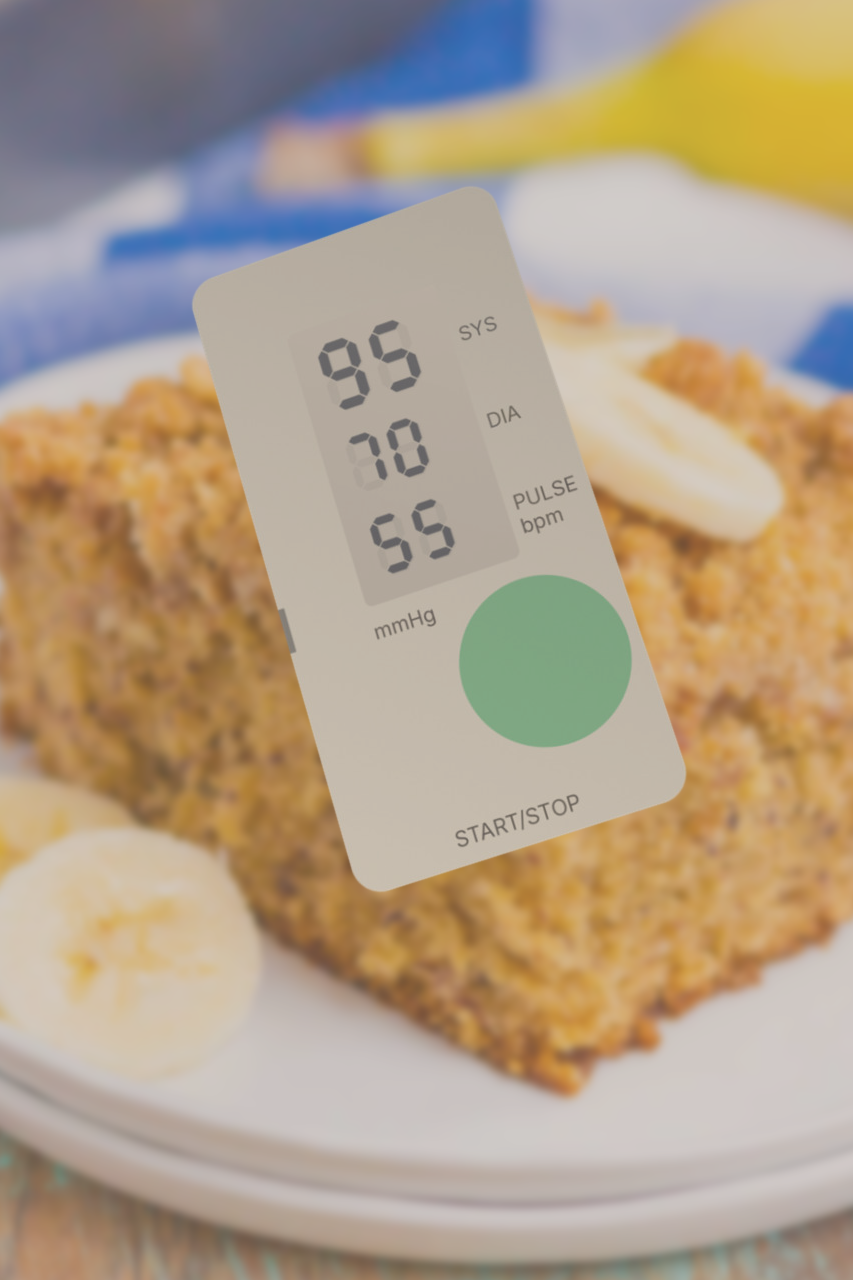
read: 70 mmHg
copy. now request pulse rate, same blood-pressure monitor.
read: 55 bpm
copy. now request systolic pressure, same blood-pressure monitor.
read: 95 mmHg
